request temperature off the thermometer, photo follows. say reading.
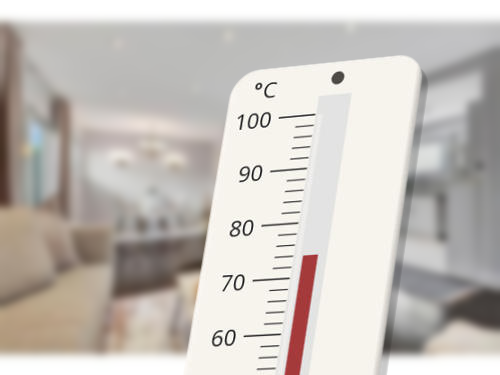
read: 74 °C
